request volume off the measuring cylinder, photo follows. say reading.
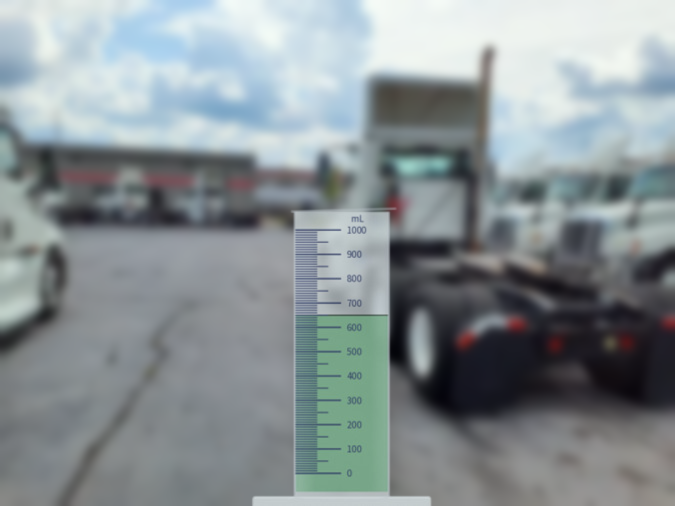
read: 650 mL
